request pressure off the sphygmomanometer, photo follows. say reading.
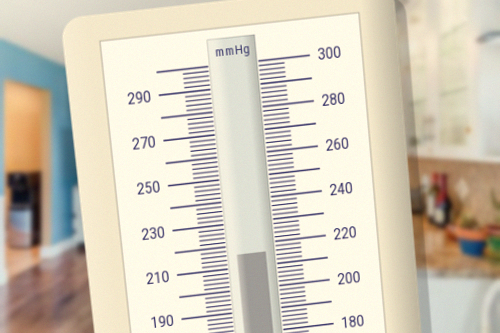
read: 216 mmHg
